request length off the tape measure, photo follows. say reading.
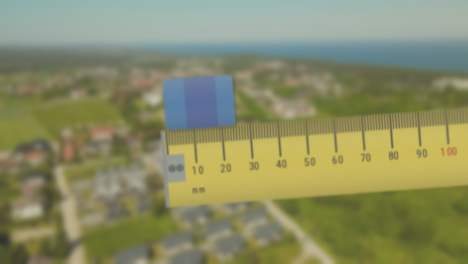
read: 25 mm
